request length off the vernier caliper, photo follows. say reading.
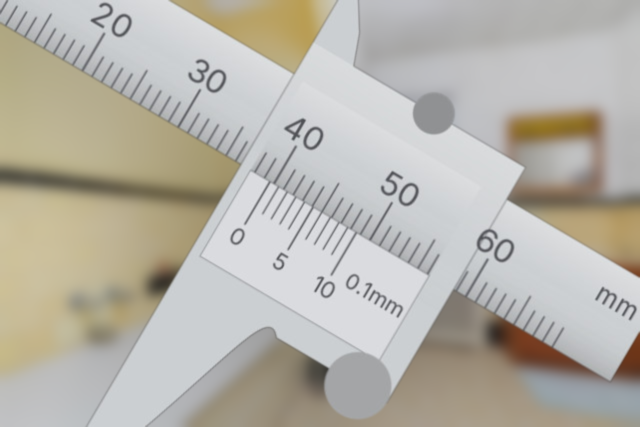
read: 39.6 mm
